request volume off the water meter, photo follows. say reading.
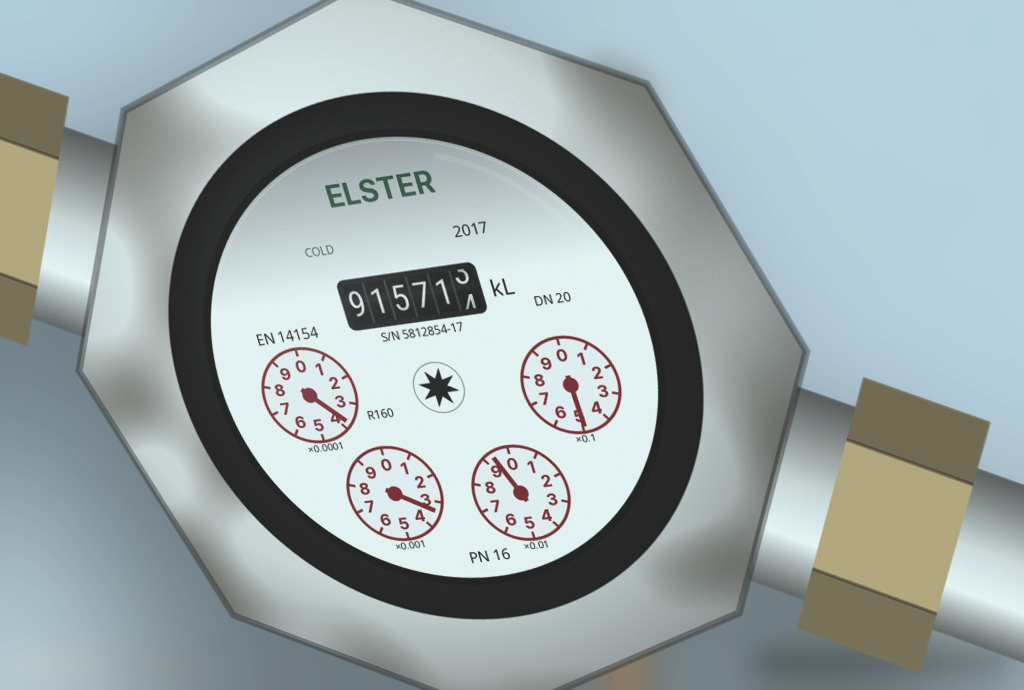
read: 915713.4933 kL
